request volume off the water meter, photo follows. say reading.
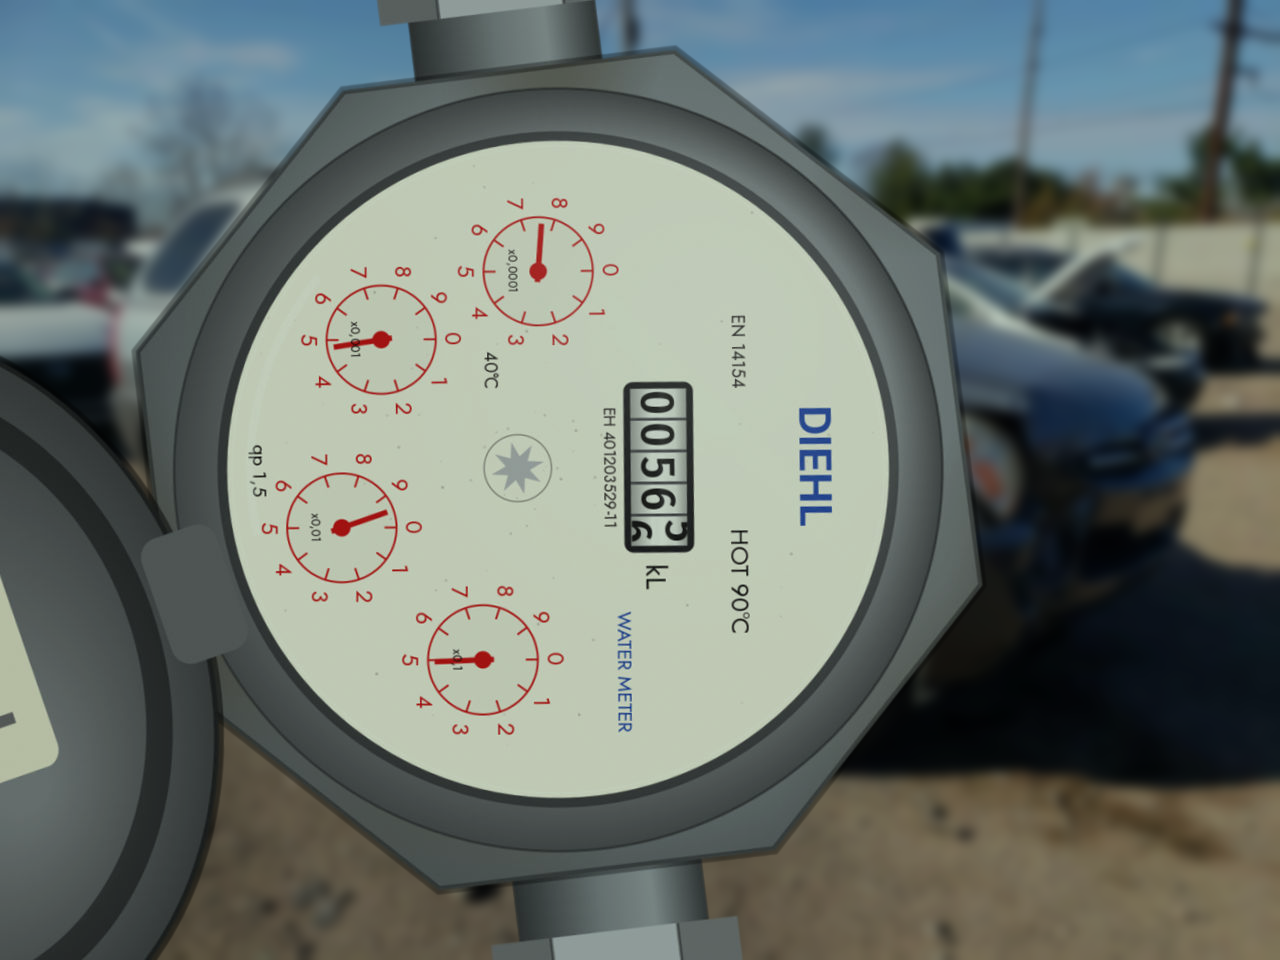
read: 565.4947 kL
